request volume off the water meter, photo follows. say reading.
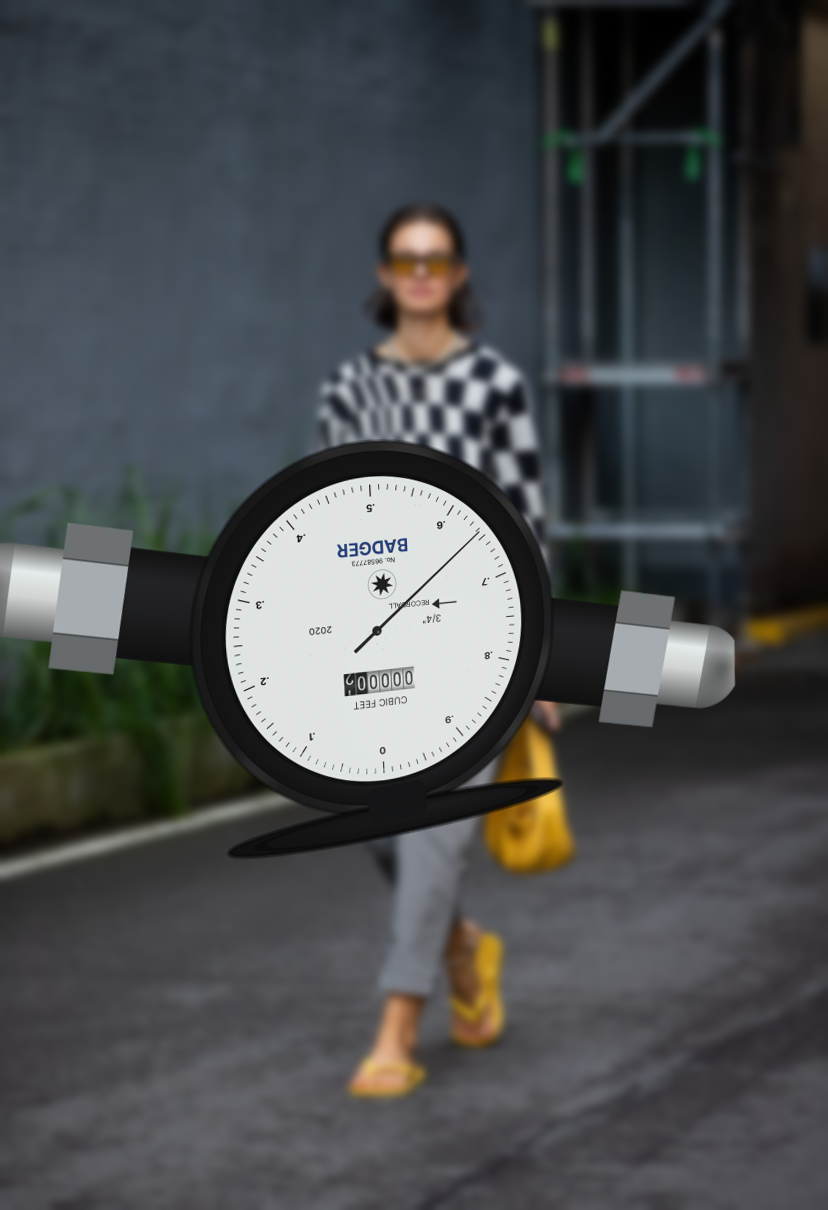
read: 1.64 ft³
